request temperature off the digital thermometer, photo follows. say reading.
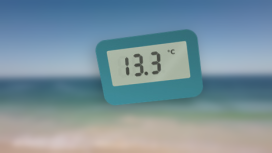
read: 13.3 °C
